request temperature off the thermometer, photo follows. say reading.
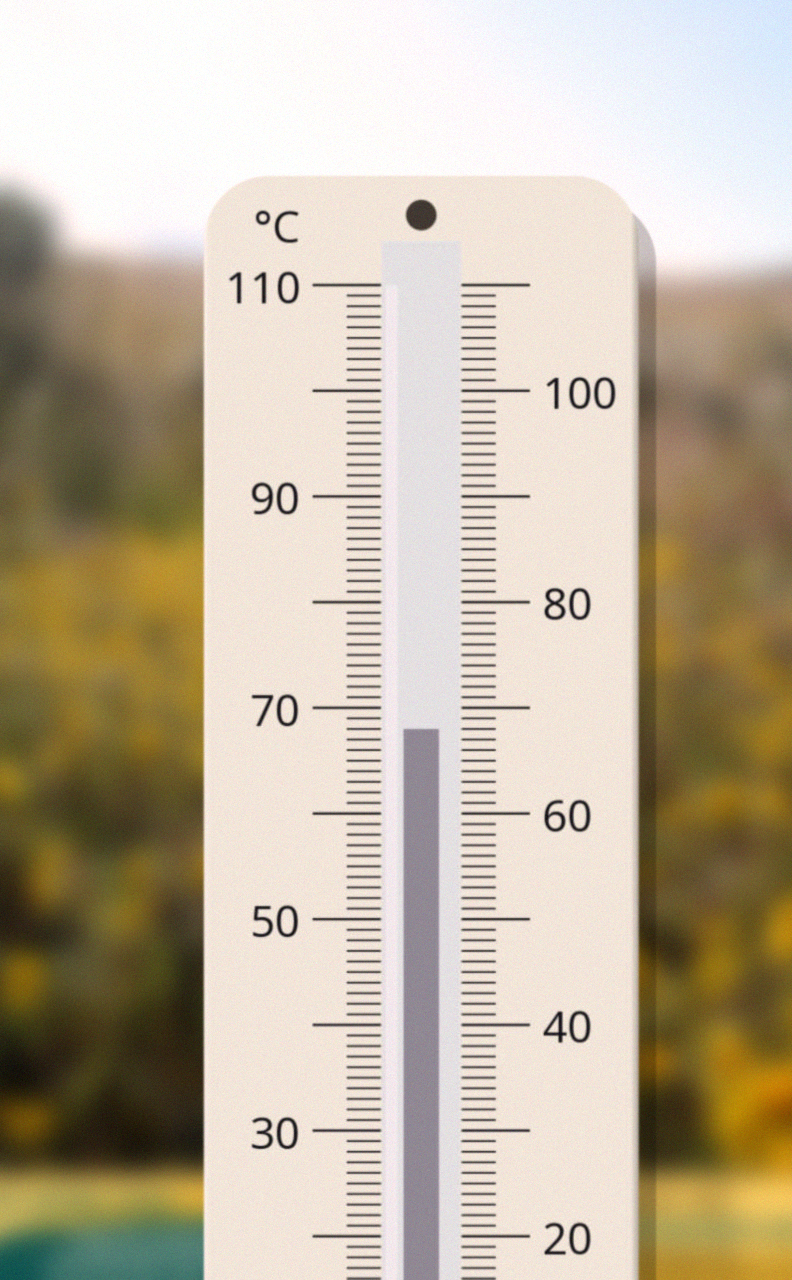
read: 68 °C
